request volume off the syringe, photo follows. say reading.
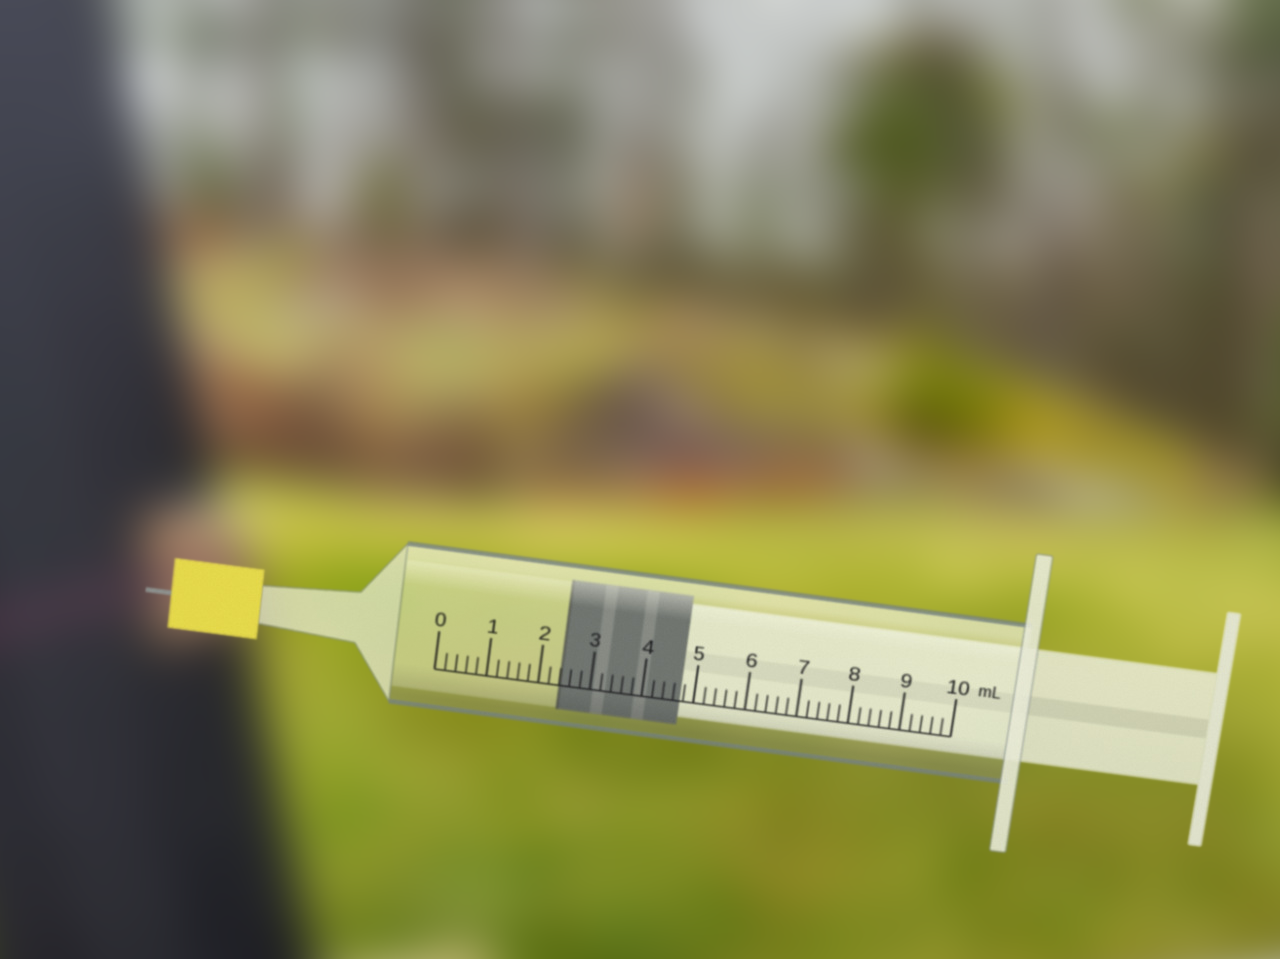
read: 2.4 mL
